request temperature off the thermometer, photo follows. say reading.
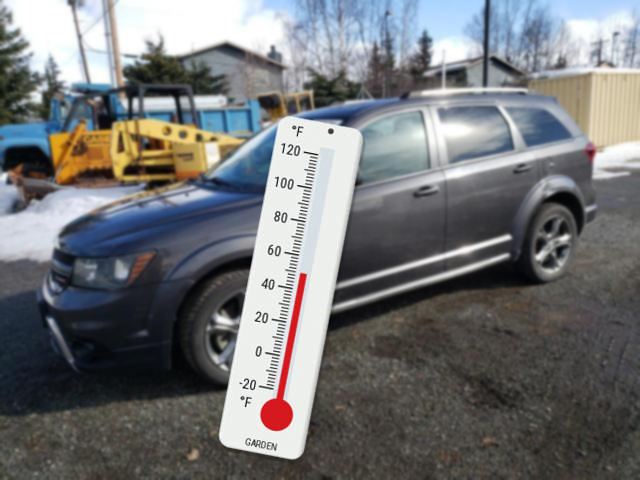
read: 50 °F
